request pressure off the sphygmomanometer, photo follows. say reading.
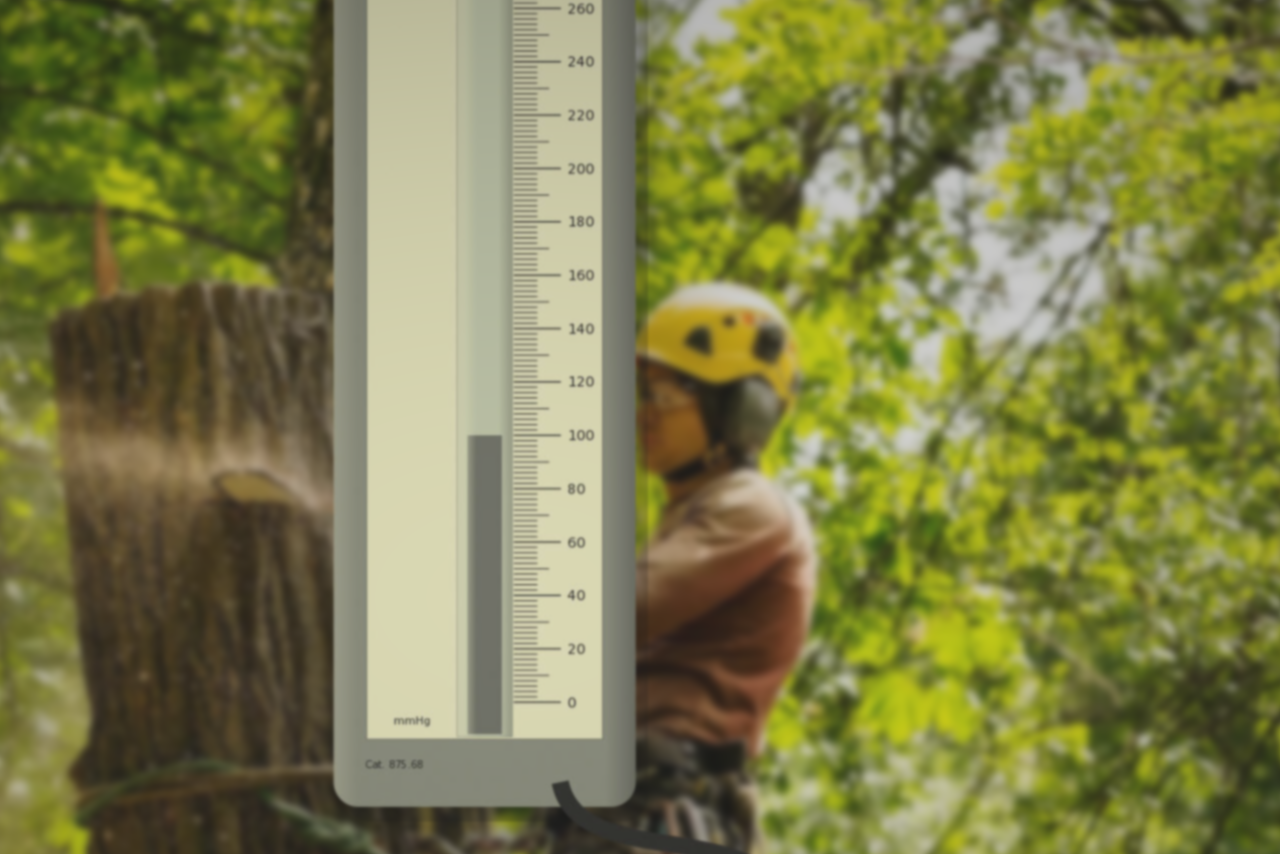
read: 100 mmHg
